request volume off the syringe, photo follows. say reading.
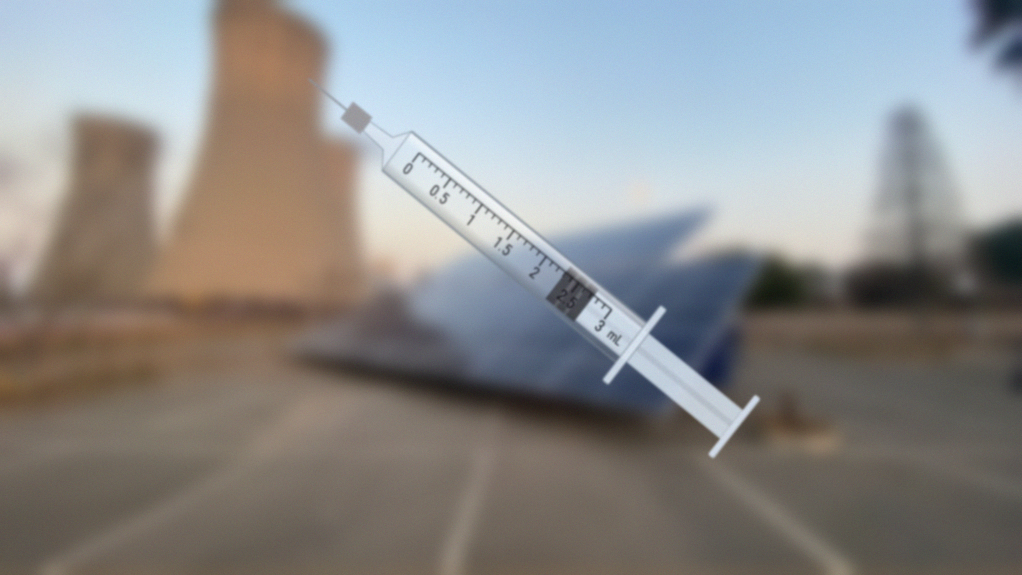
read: 2.3 mL
